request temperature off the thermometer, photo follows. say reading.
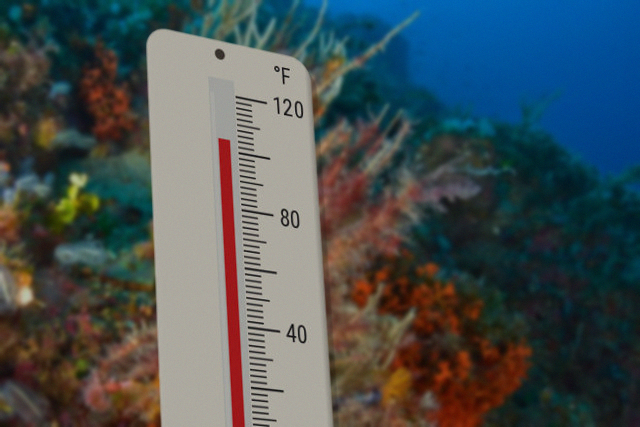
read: 104 °F
